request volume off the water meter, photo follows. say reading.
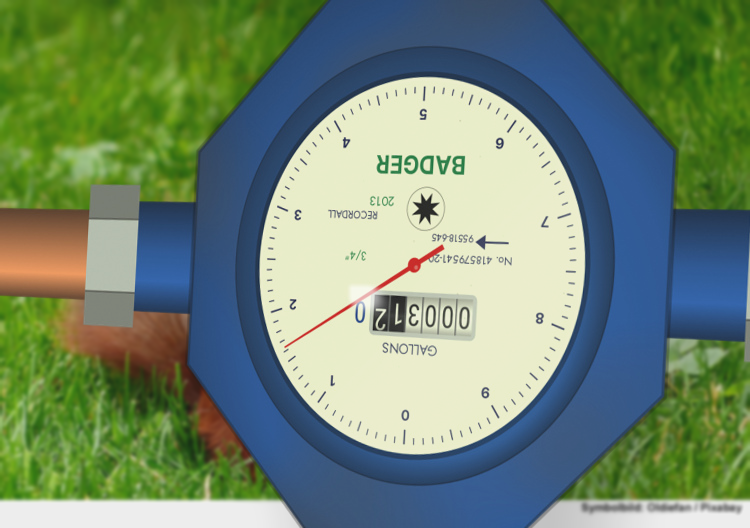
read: 3121.6 gal
